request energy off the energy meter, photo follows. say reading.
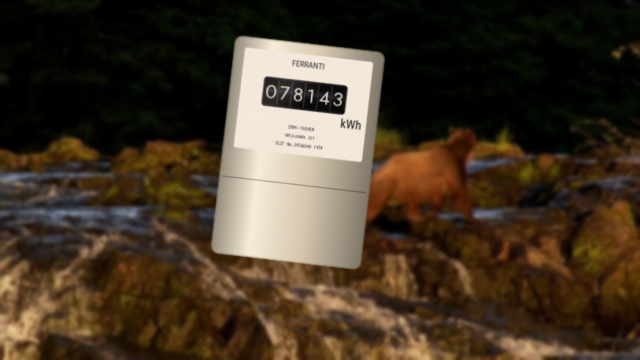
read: 78143 kWh
